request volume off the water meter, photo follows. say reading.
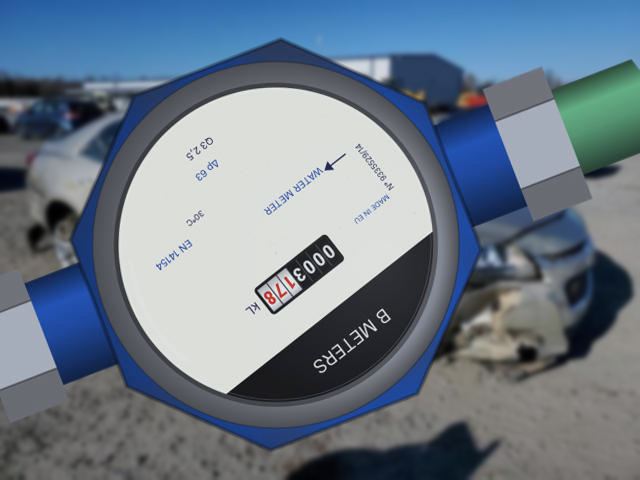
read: 3.178 kL
